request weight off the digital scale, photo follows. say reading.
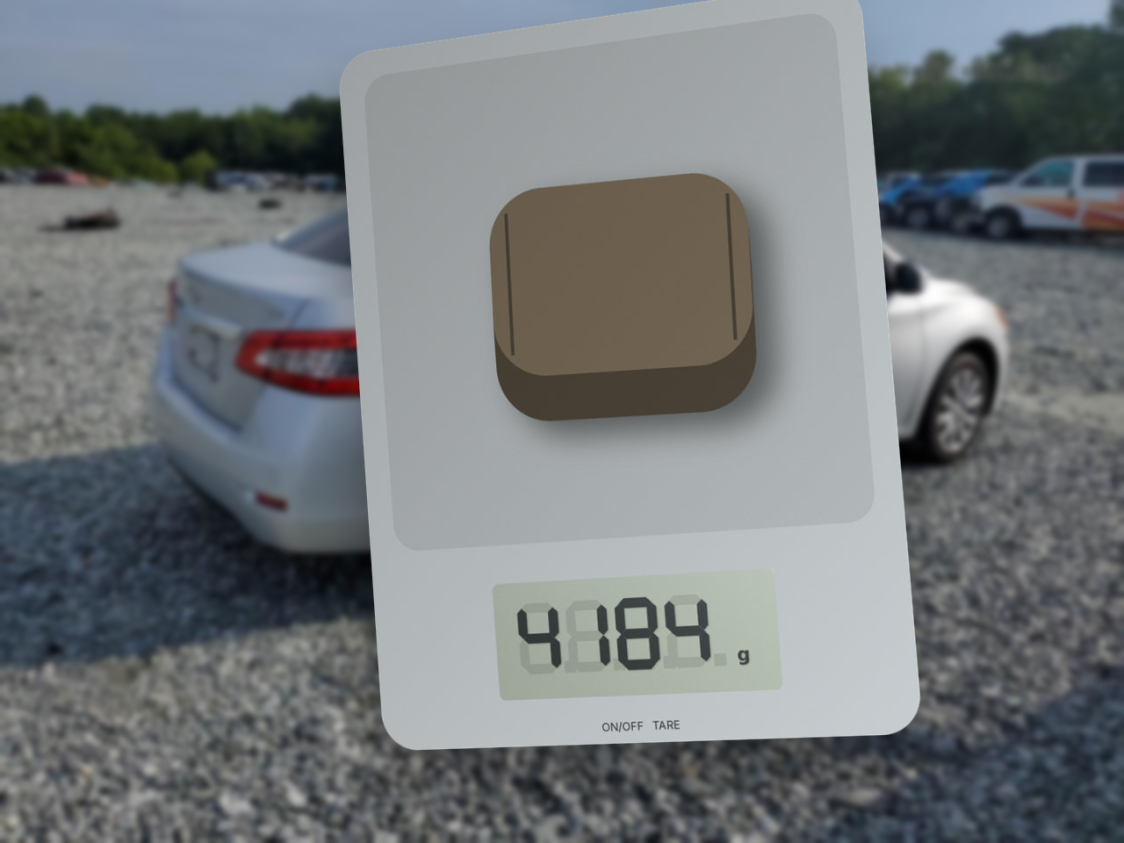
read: 4184 g
